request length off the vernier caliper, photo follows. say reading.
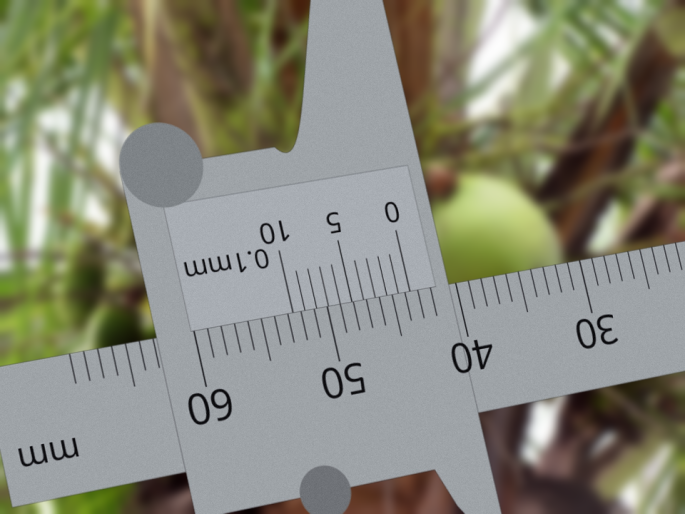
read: 43.6 mm
